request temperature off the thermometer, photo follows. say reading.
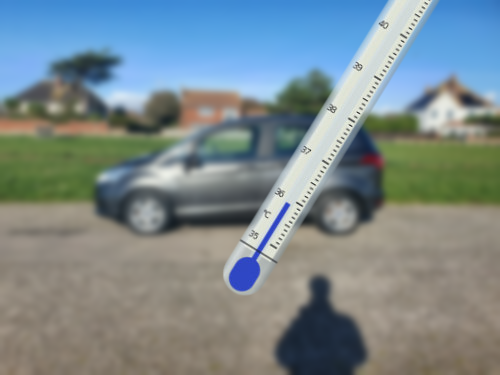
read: 35.9 °C
